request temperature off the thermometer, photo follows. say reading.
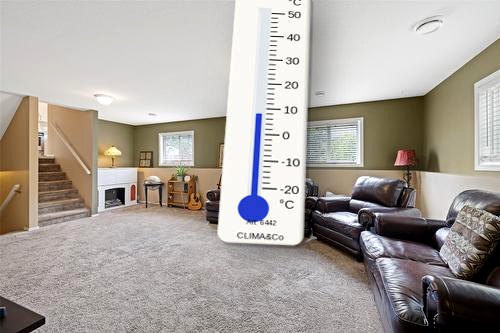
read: 8 °C
